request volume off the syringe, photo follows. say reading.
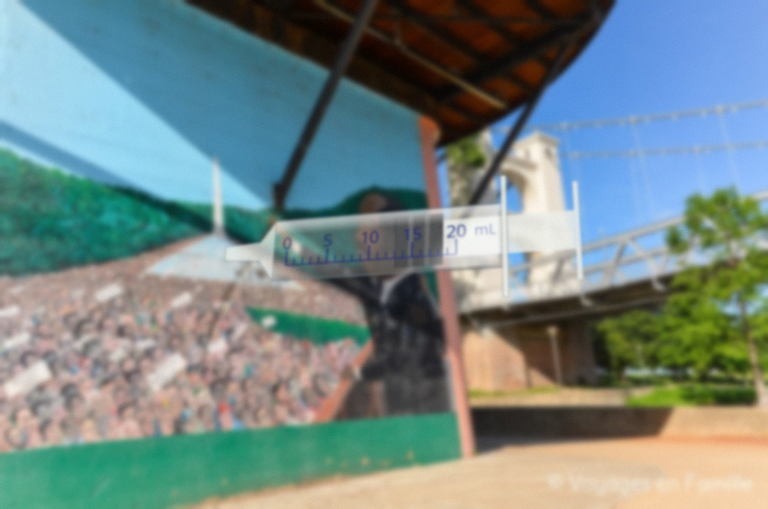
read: 13 mL
